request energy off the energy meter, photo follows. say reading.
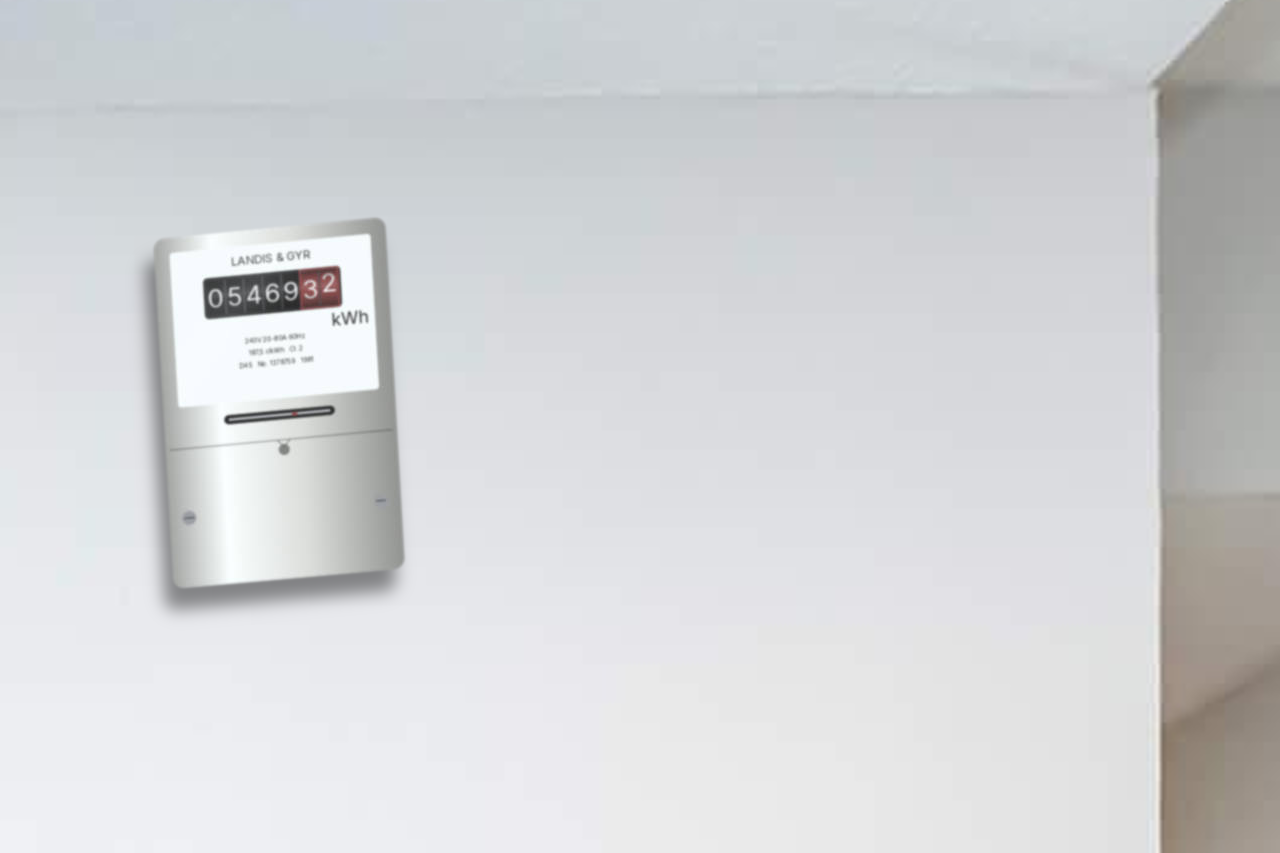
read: 5469.32 kWh
